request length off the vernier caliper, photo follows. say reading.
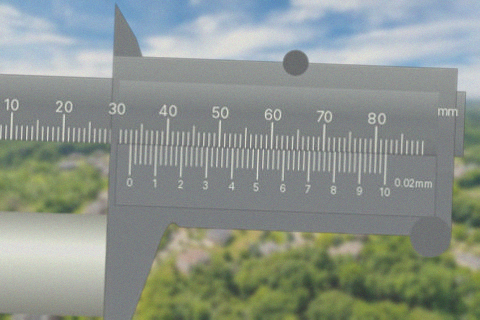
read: 33.0 mm
